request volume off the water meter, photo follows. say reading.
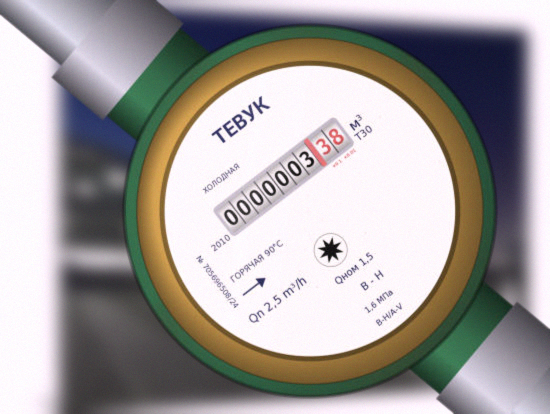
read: 3.38 m³
